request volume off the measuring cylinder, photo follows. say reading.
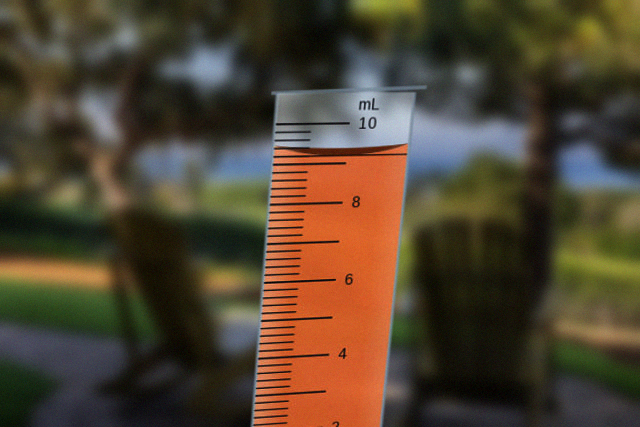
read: 9.2 mL
